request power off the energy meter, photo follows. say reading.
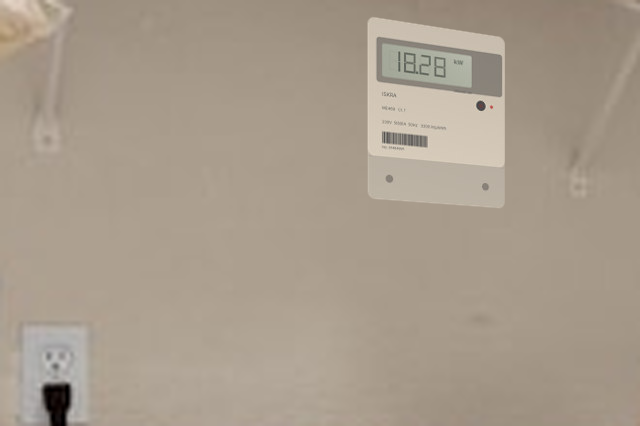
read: 18.28 kW
